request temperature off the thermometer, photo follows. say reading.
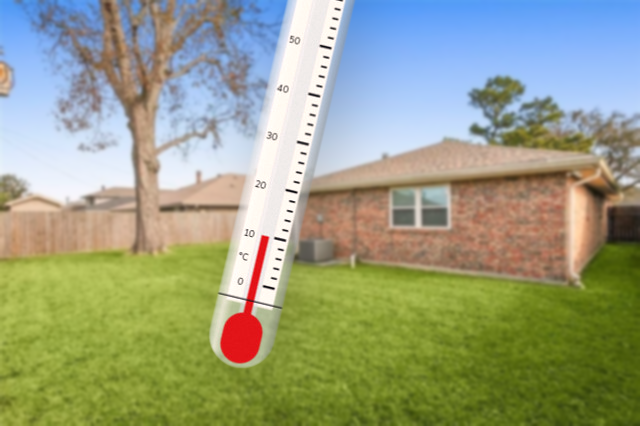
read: 10 °C
